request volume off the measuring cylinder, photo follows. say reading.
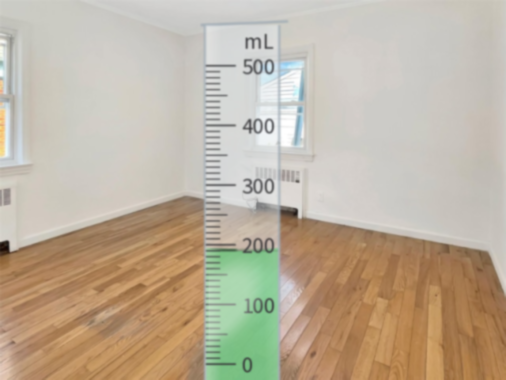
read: 190 mL
